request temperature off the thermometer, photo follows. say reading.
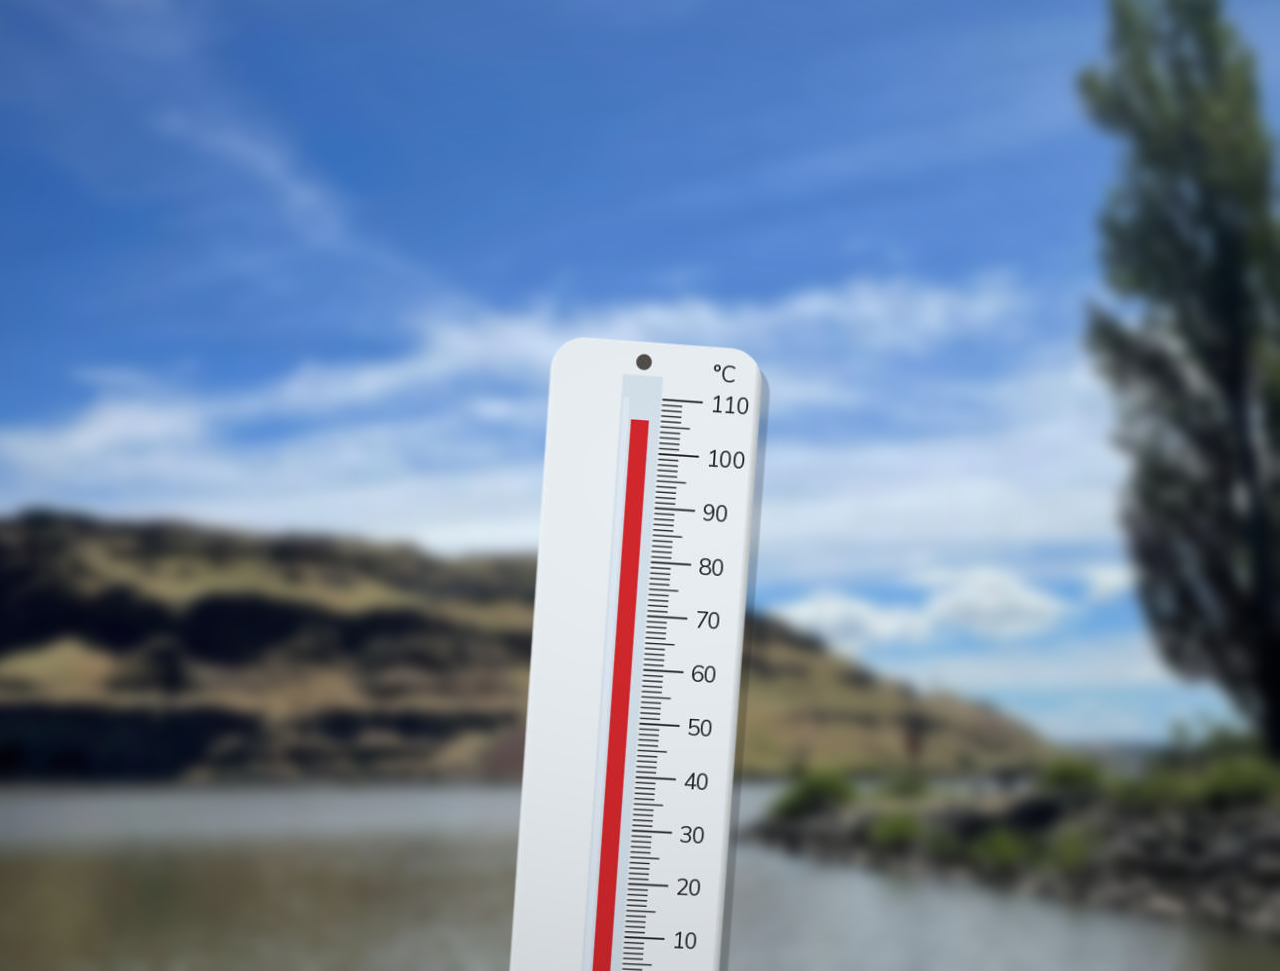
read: 106 °C
